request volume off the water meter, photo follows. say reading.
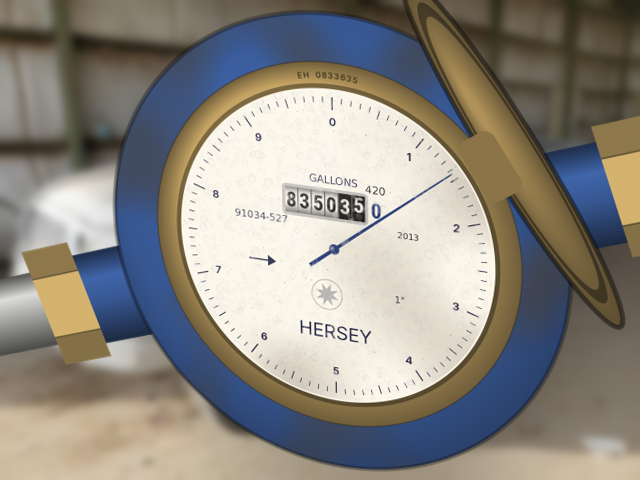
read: 8350351.4 gal
